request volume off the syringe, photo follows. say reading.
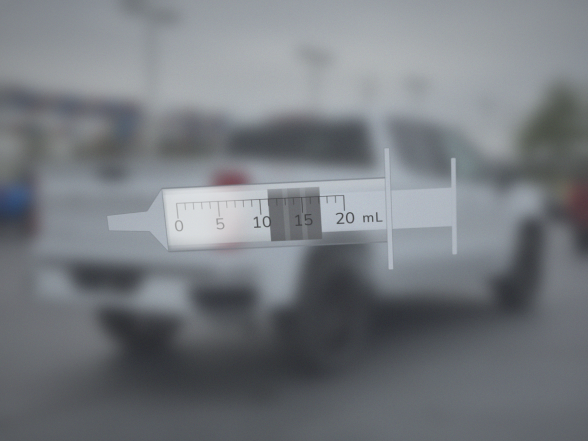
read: 11 mL
